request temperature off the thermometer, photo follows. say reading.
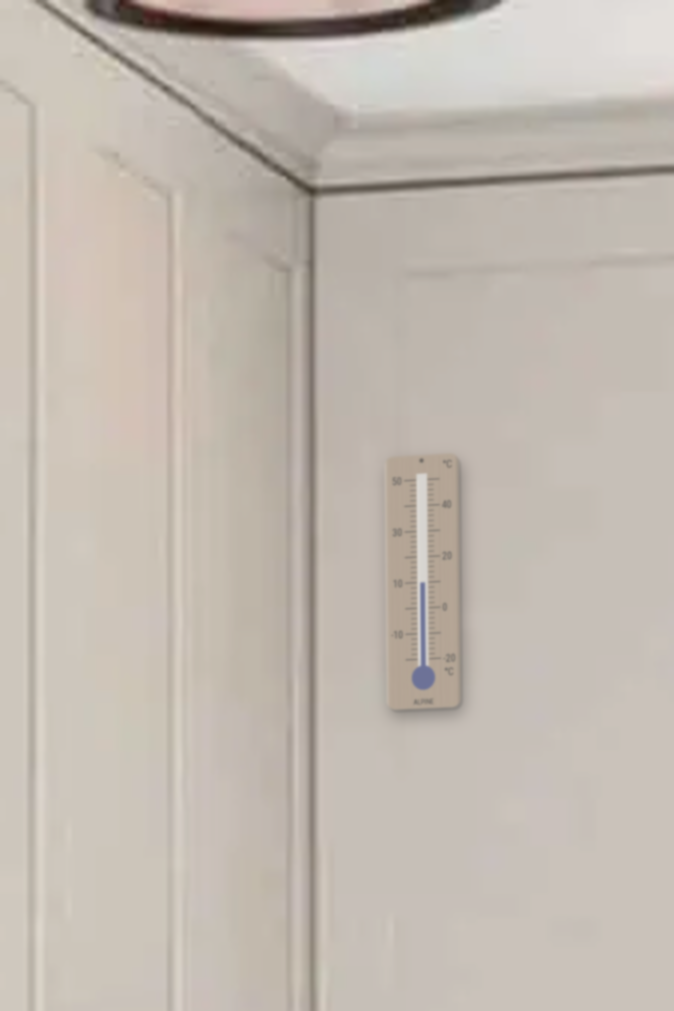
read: 10 °C
